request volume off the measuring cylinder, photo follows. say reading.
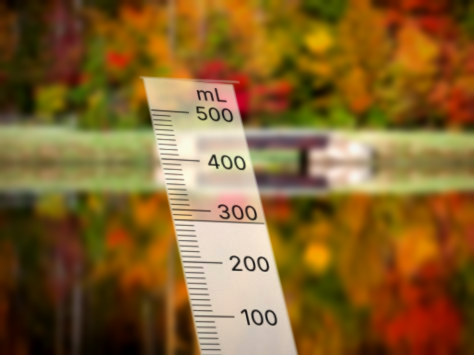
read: 280 mL
